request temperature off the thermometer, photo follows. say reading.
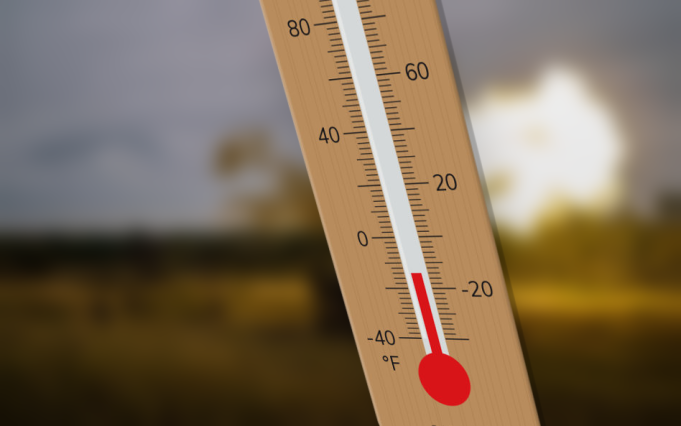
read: -14 °F
